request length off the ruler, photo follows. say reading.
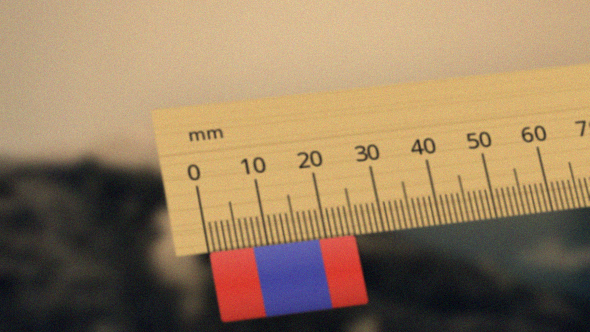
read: 25 mm
